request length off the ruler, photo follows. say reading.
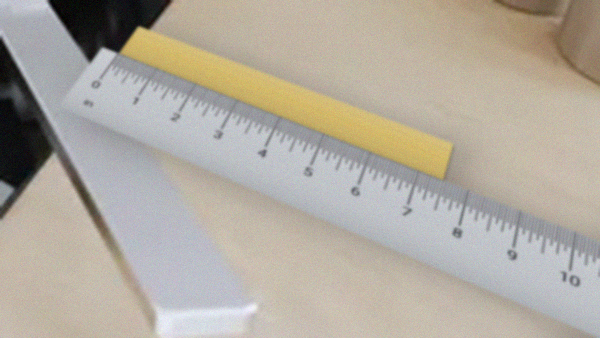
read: 7.5 in
